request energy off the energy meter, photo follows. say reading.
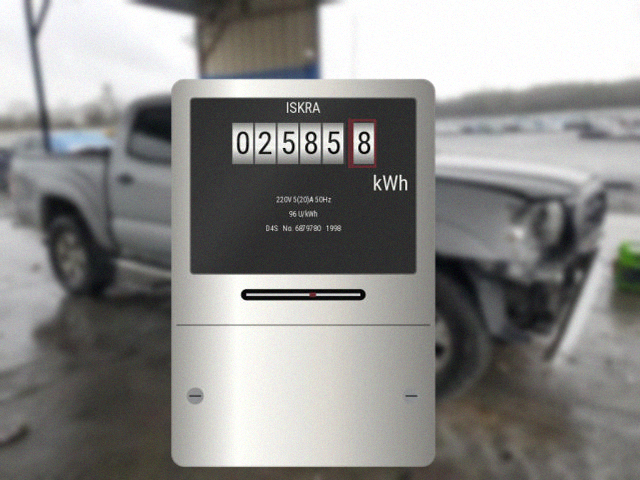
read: 2585.8 kWh
